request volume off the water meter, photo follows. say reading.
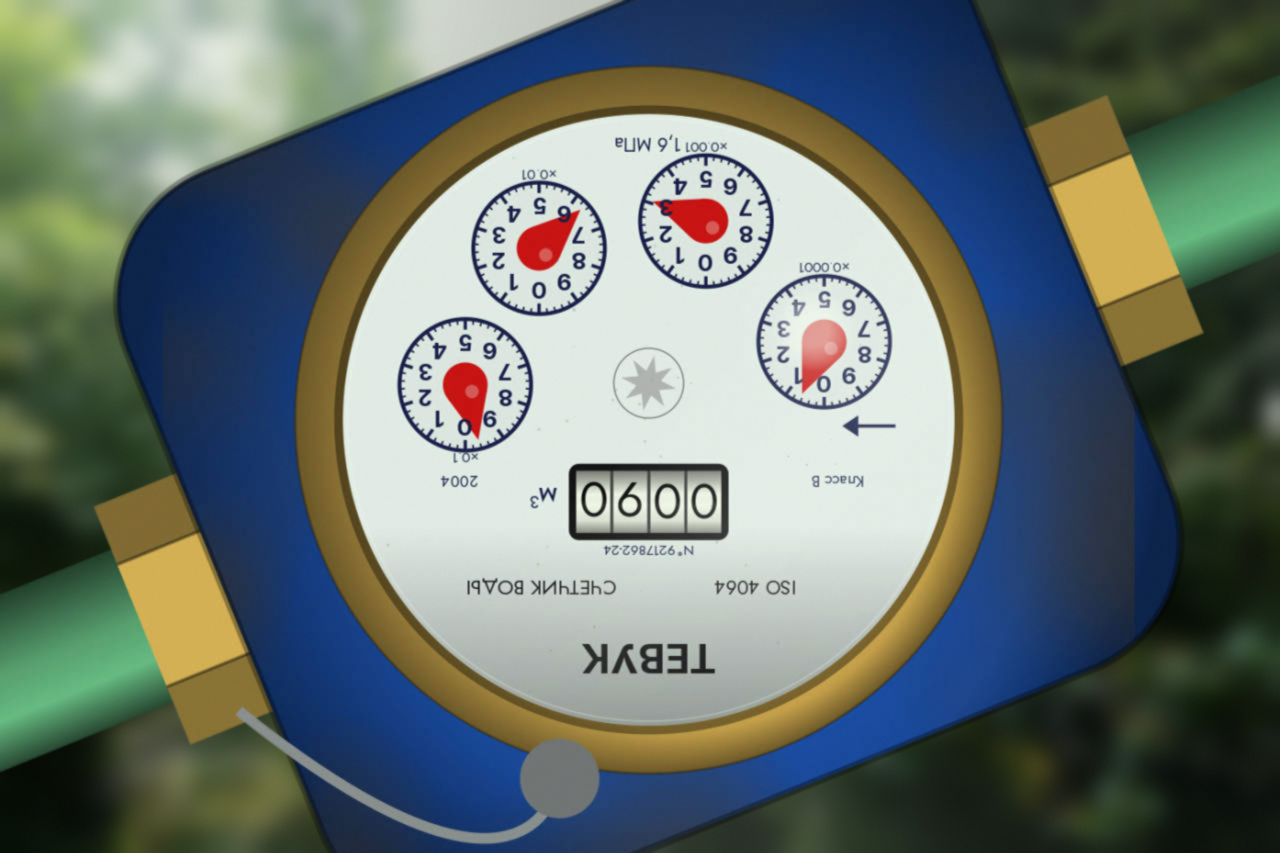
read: 89.9630 m³
